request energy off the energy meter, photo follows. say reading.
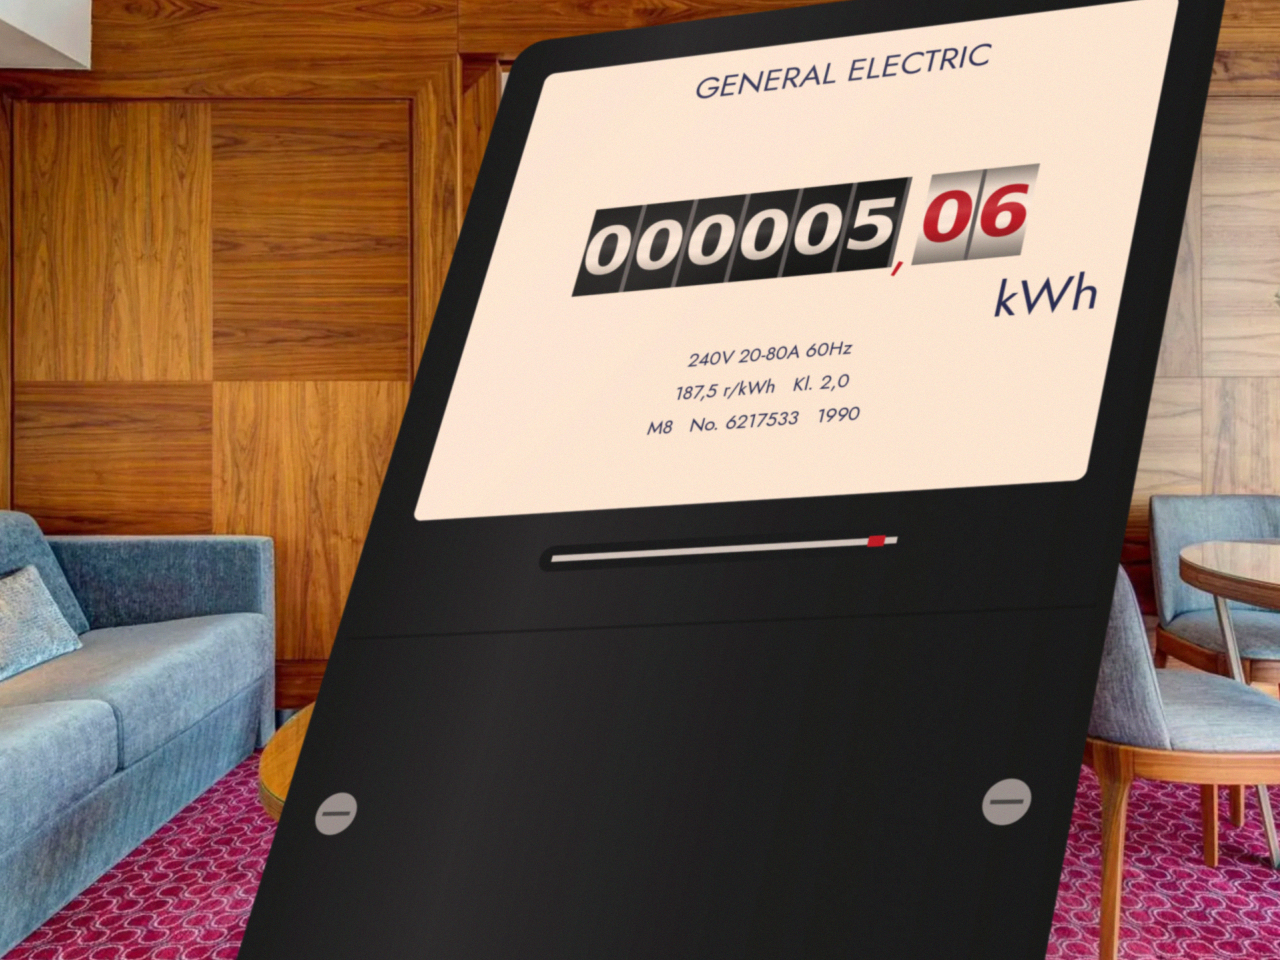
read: 5.06 kWh
